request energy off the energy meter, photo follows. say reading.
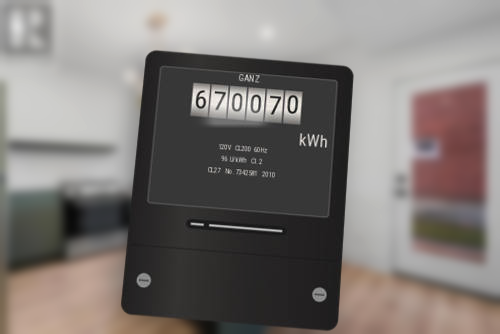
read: 670070 kWh
